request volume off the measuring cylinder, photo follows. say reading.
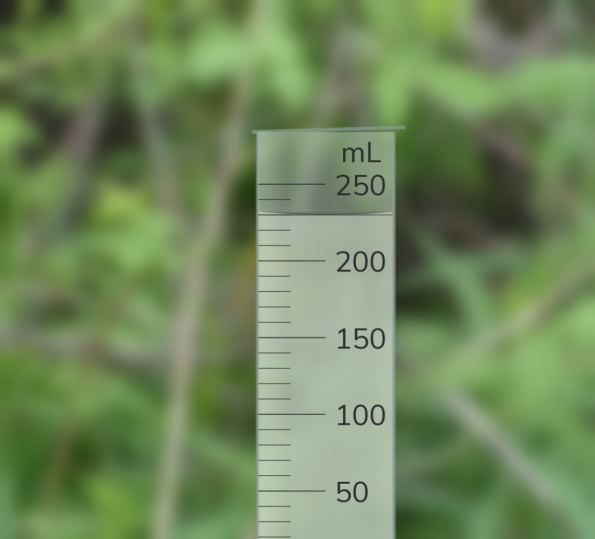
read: 230 mL
